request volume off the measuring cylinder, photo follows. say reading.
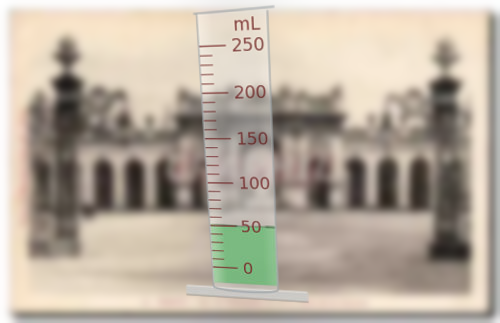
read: 50 mL
